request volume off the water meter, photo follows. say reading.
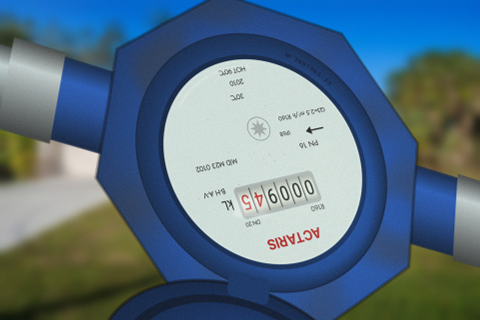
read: 9.45 kL
